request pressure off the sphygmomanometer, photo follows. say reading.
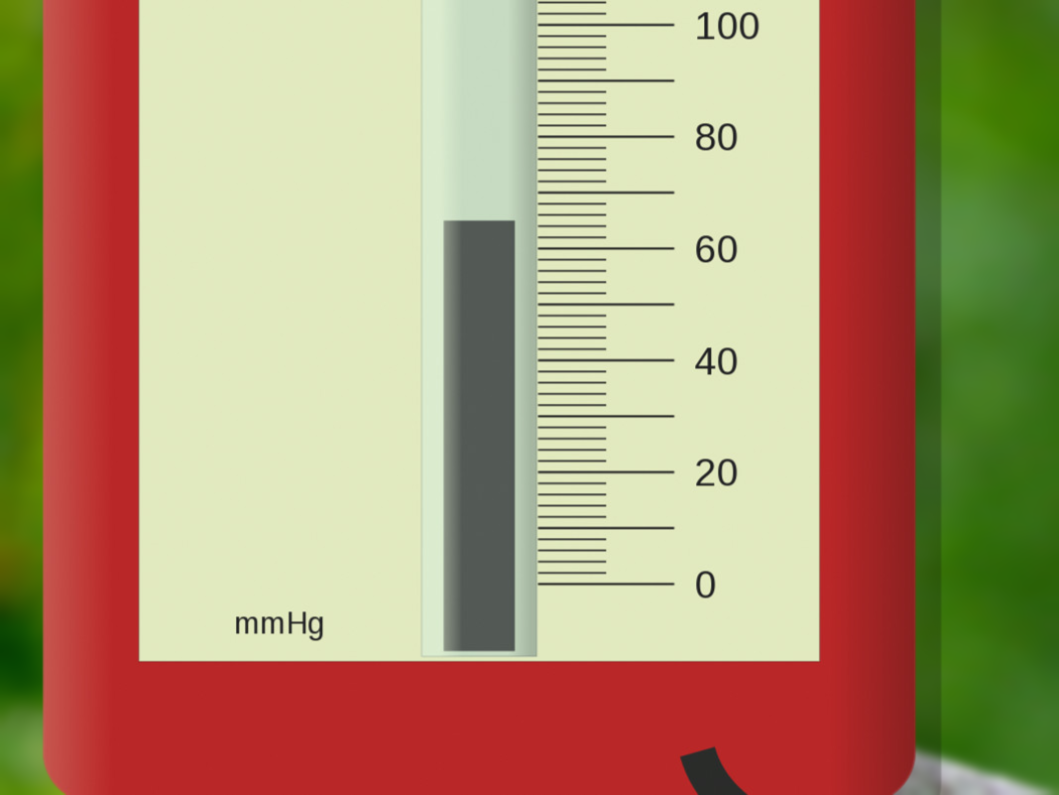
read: 65 mmHg
